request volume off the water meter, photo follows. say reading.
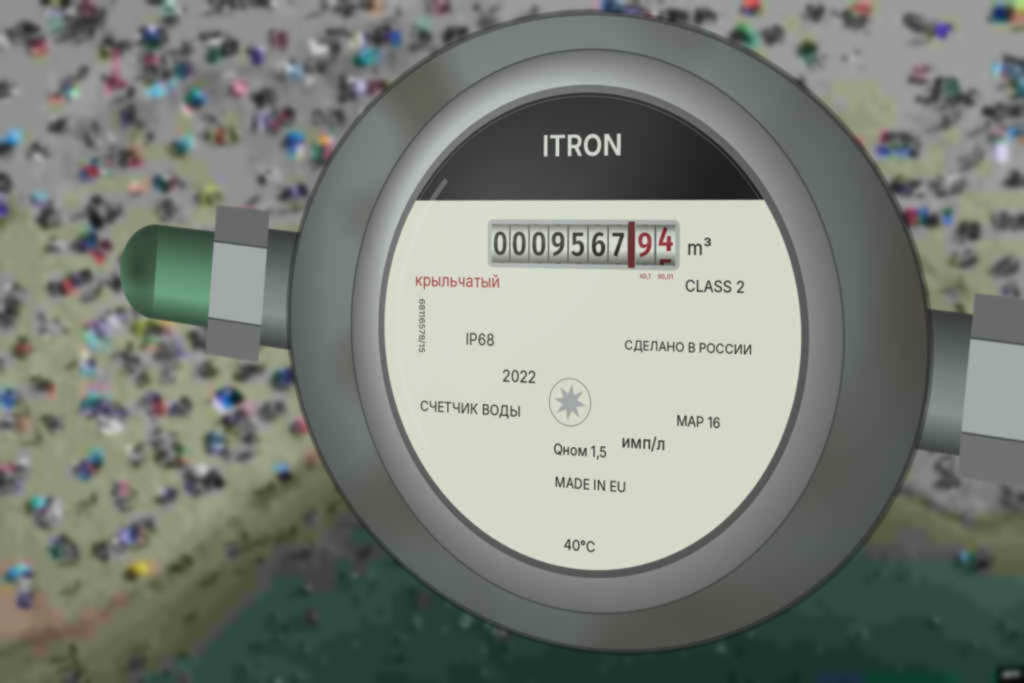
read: 9567.94 m³
